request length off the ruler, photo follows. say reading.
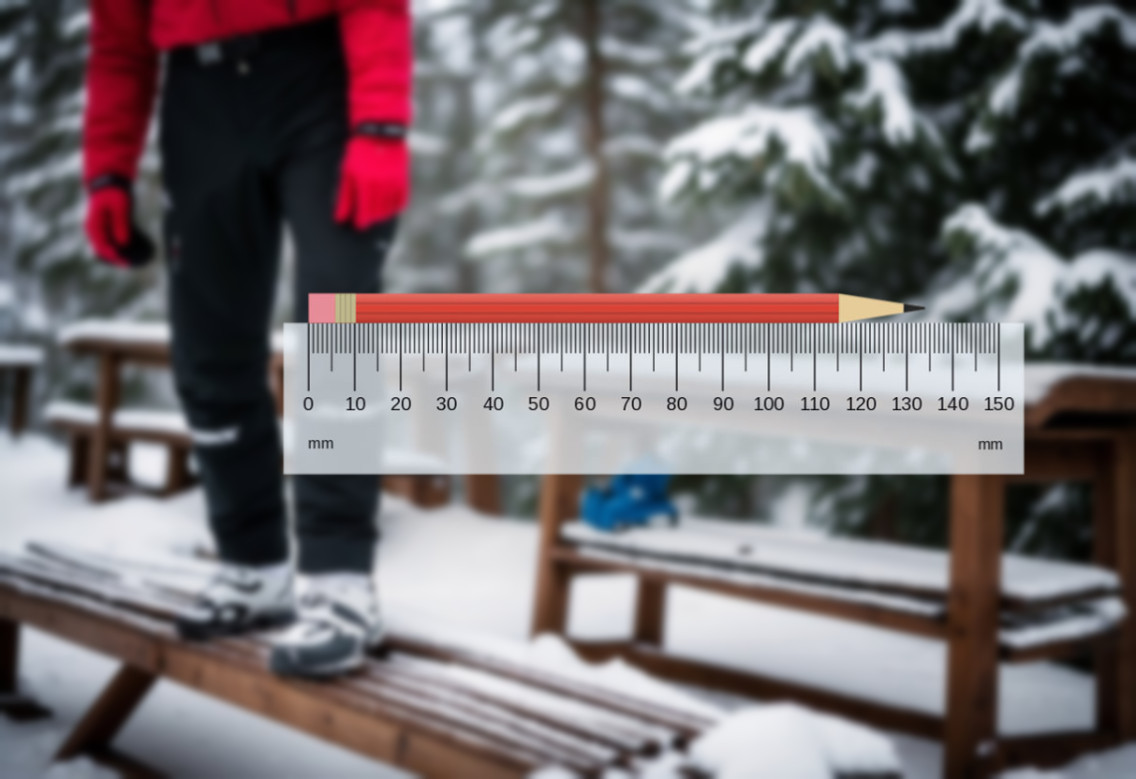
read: 134 mm
